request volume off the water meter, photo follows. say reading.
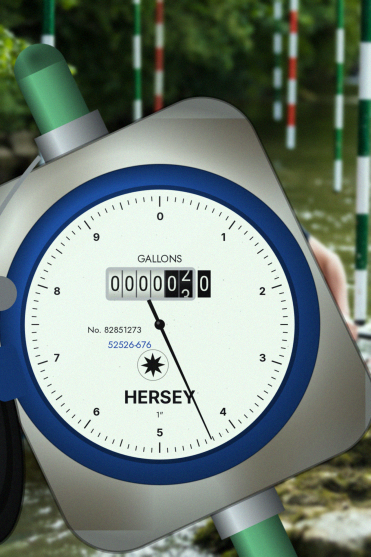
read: 24.3 gal
